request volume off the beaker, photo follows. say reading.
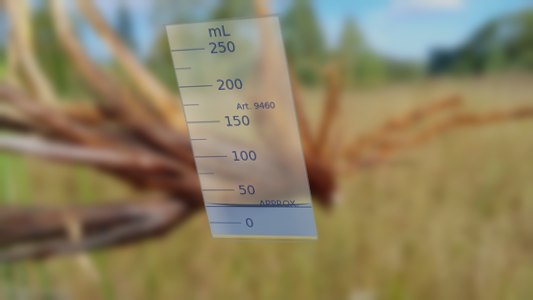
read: 25 mL
